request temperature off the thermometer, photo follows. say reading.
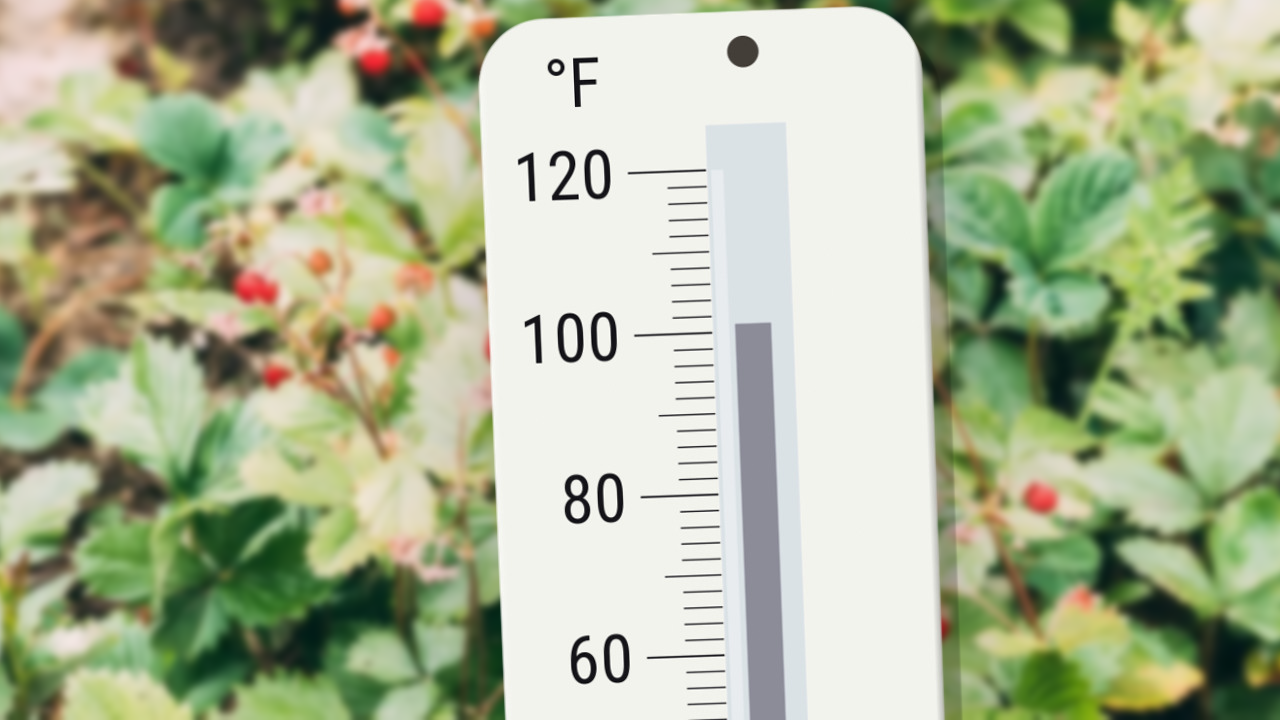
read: 101 °F
